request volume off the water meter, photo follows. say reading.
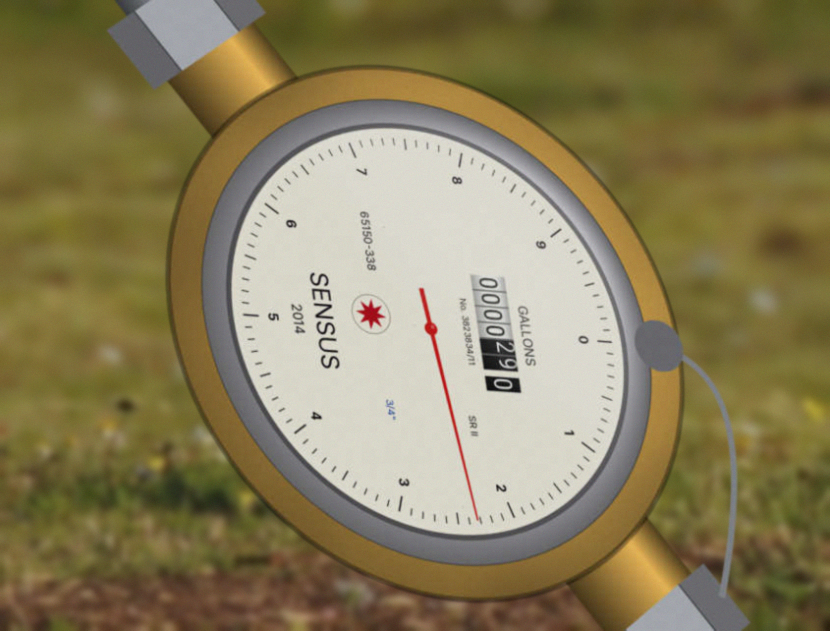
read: 292.3 gal
